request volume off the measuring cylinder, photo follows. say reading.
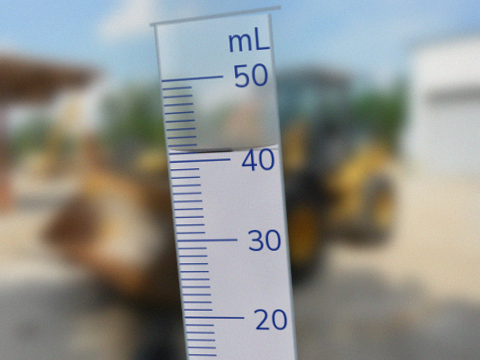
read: 41 mL
